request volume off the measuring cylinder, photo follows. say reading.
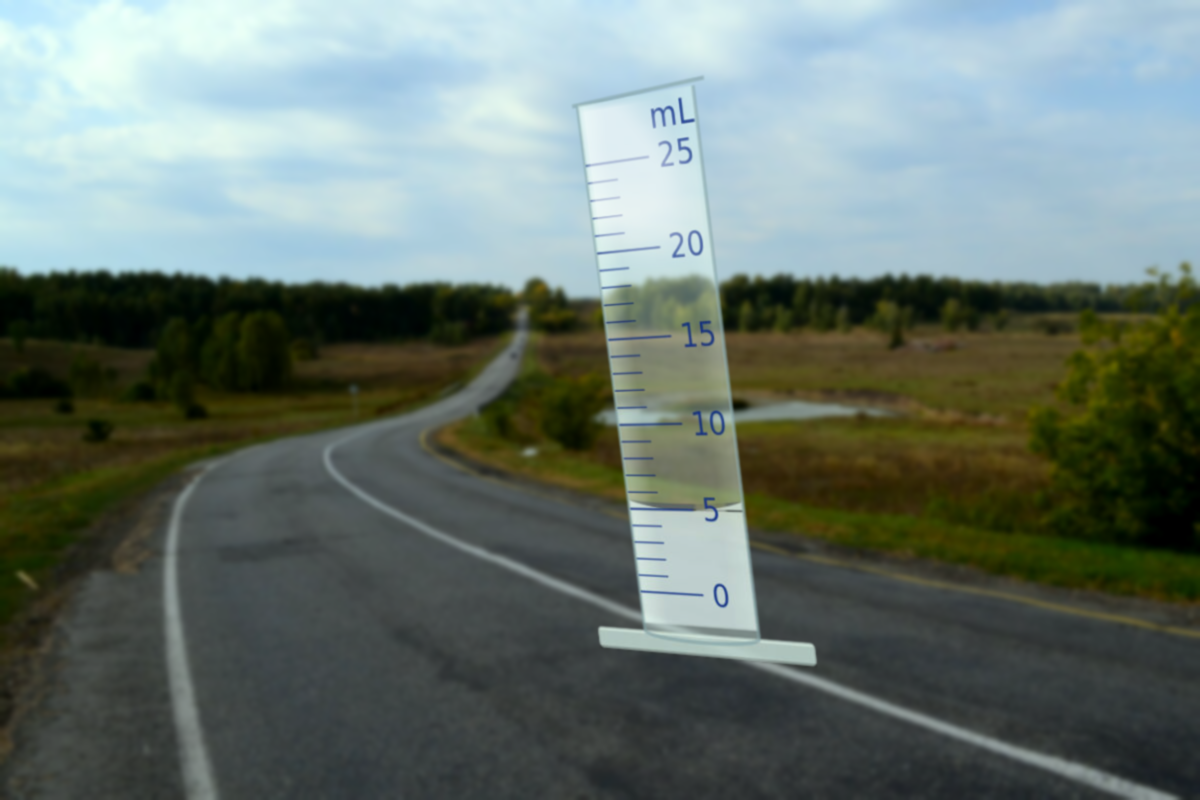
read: 5 mL
